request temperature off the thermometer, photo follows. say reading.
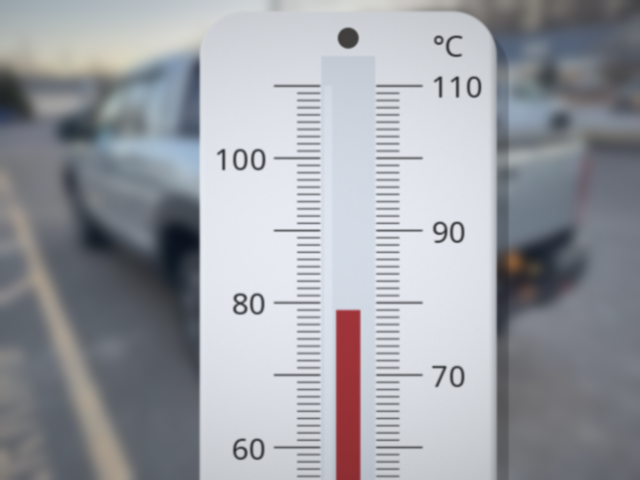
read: 79 °C
